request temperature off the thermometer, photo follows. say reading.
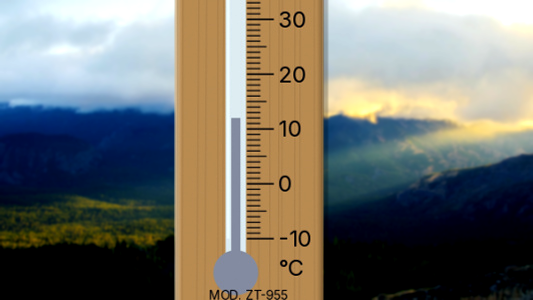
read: 12 °C
